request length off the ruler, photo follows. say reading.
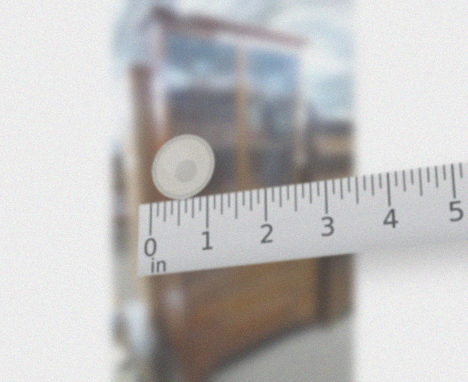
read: 1.125 in
